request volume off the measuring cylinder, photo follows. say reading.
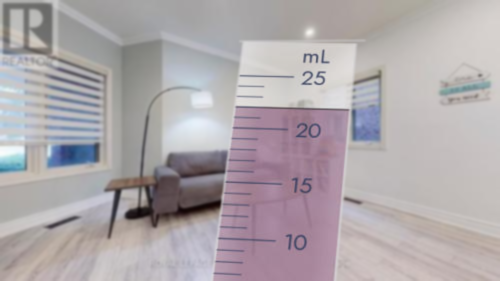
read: 22 mL
